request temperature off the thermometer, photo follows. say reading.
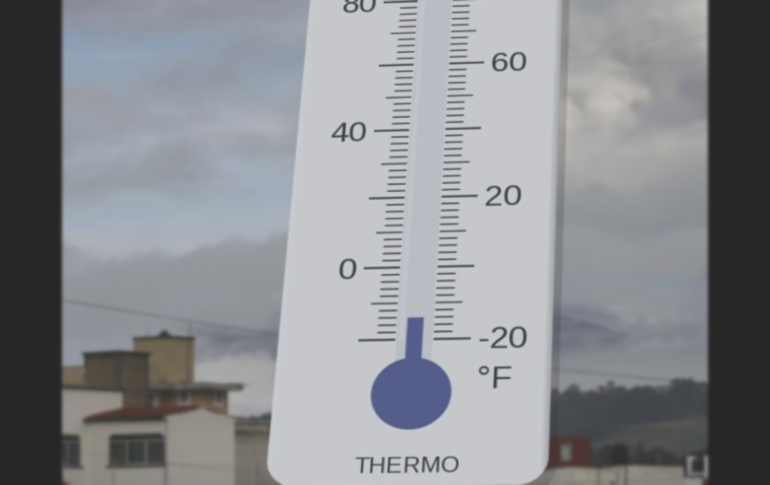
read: -14 °F
